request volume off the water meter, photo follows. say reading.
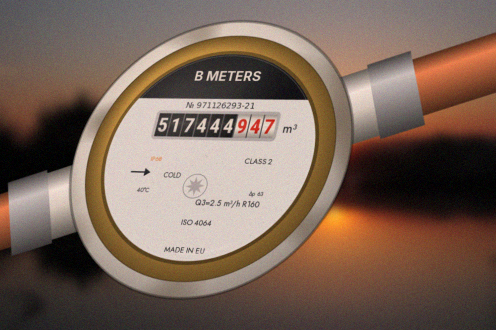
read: 517444.947 m³
